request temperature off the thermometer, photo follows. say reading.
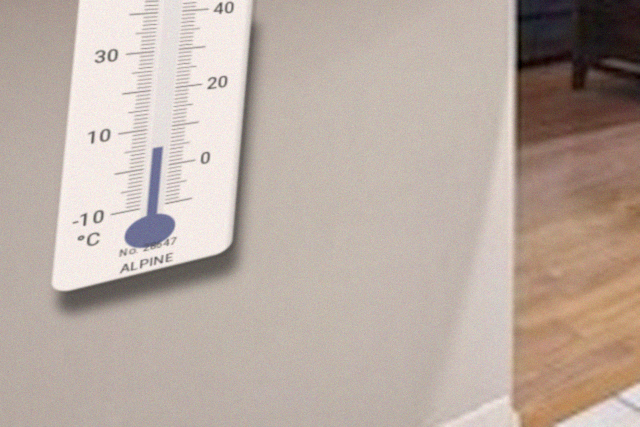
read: 5 °C
